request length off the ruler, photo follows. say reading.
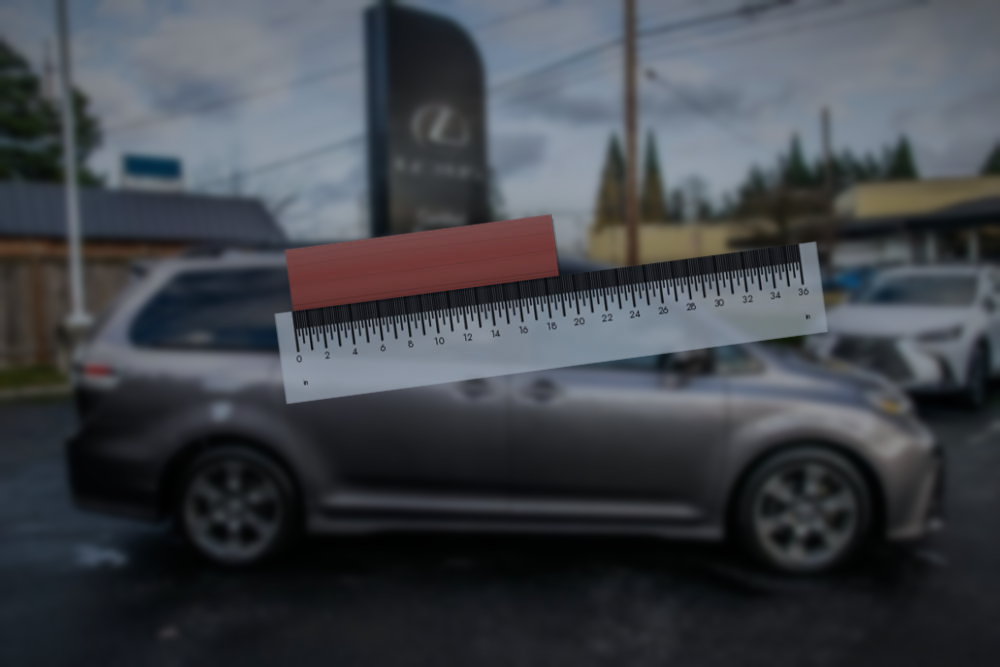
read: 19 in
